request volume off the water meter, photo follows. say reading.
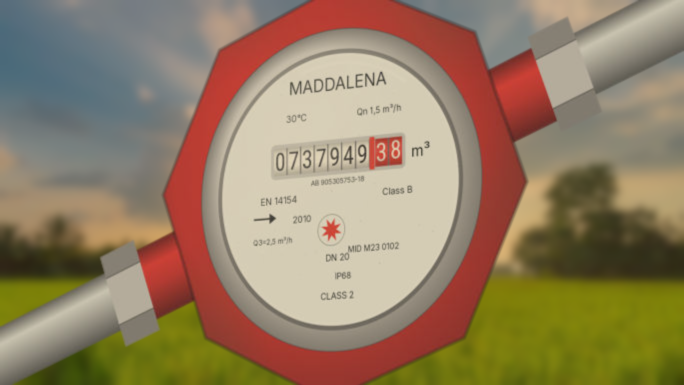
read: 737949.38 m³
